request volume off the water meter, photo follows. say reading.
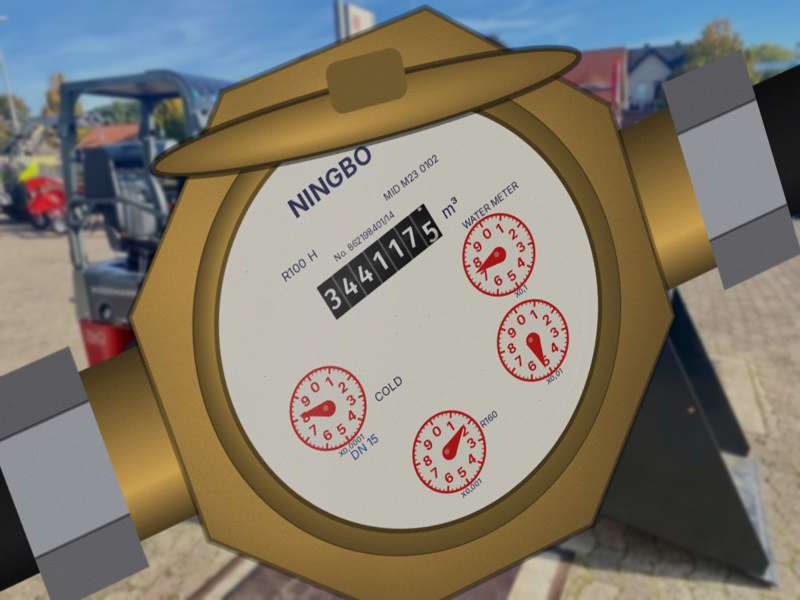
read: 3441174.7518 m³
